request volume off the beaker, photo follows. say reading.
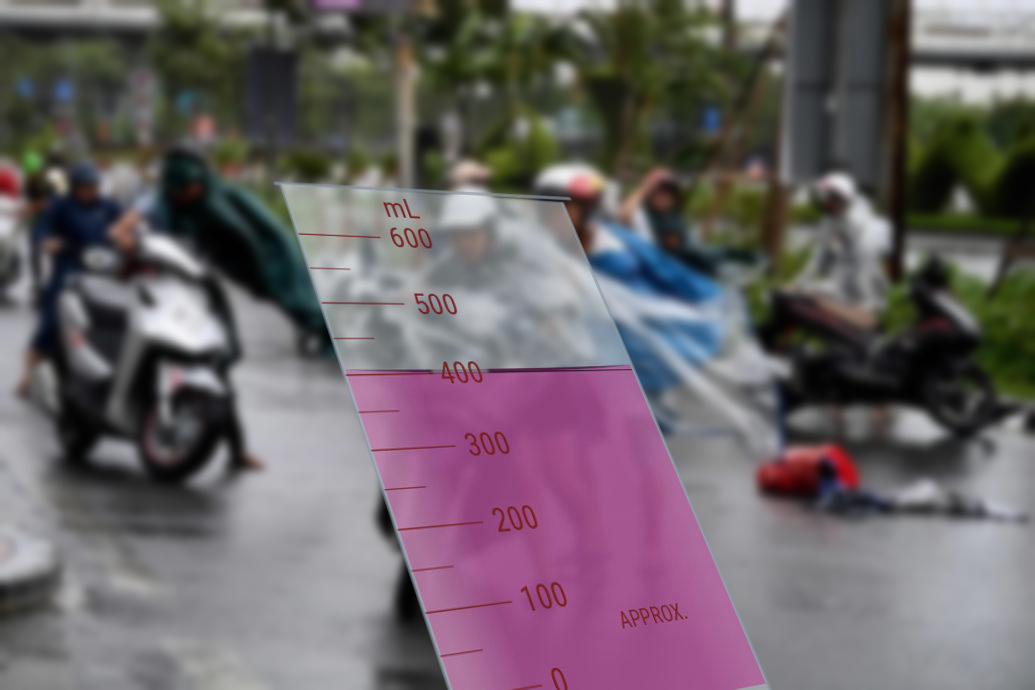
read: 400 mL
